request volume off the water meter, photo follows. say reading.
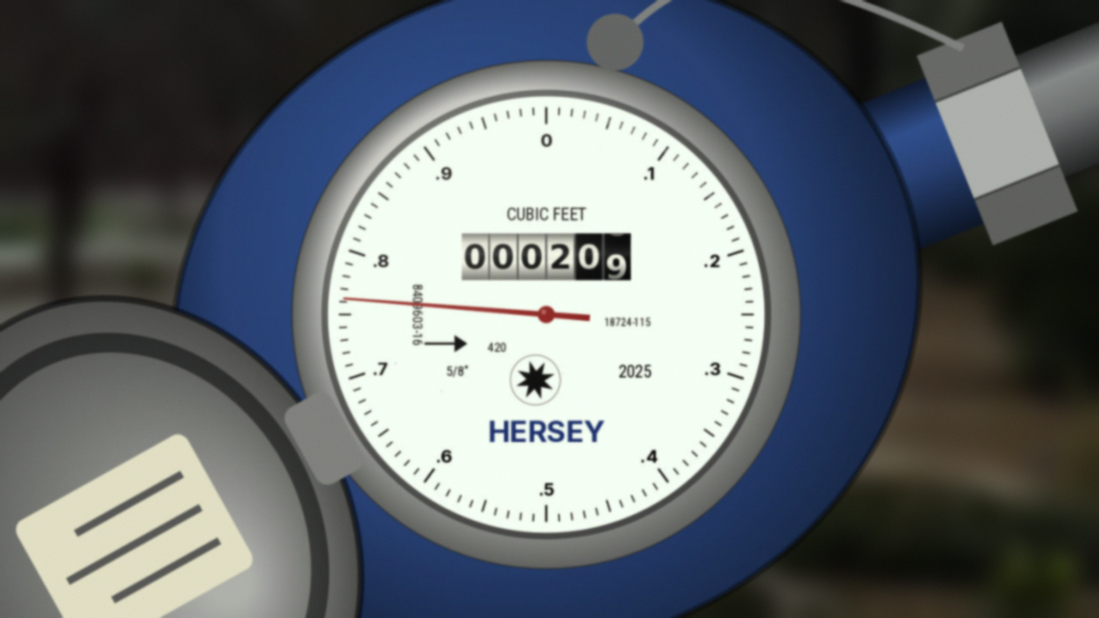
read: 208.76 ft³
